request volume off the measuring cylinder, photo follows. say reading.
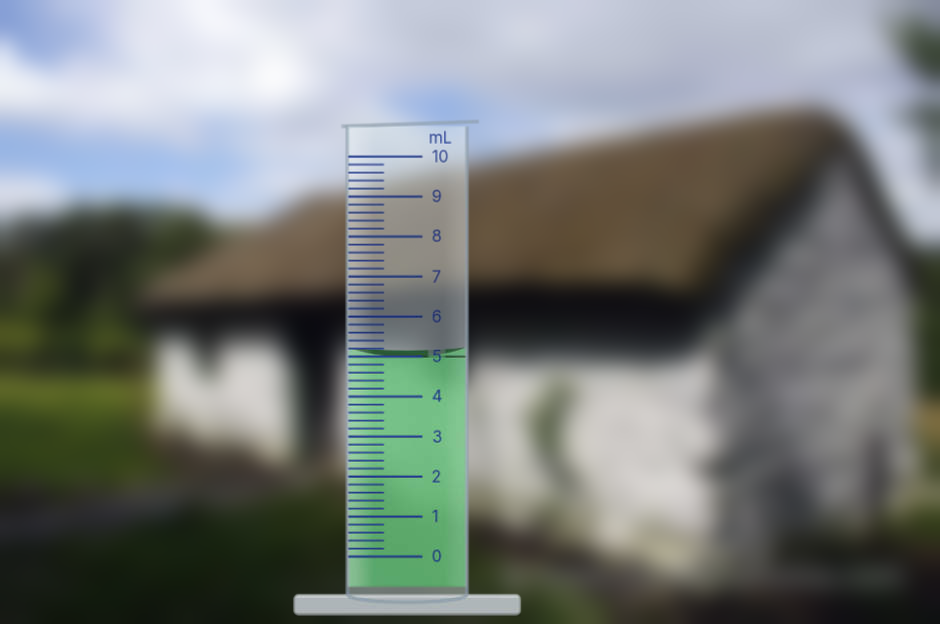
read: 5 mL
